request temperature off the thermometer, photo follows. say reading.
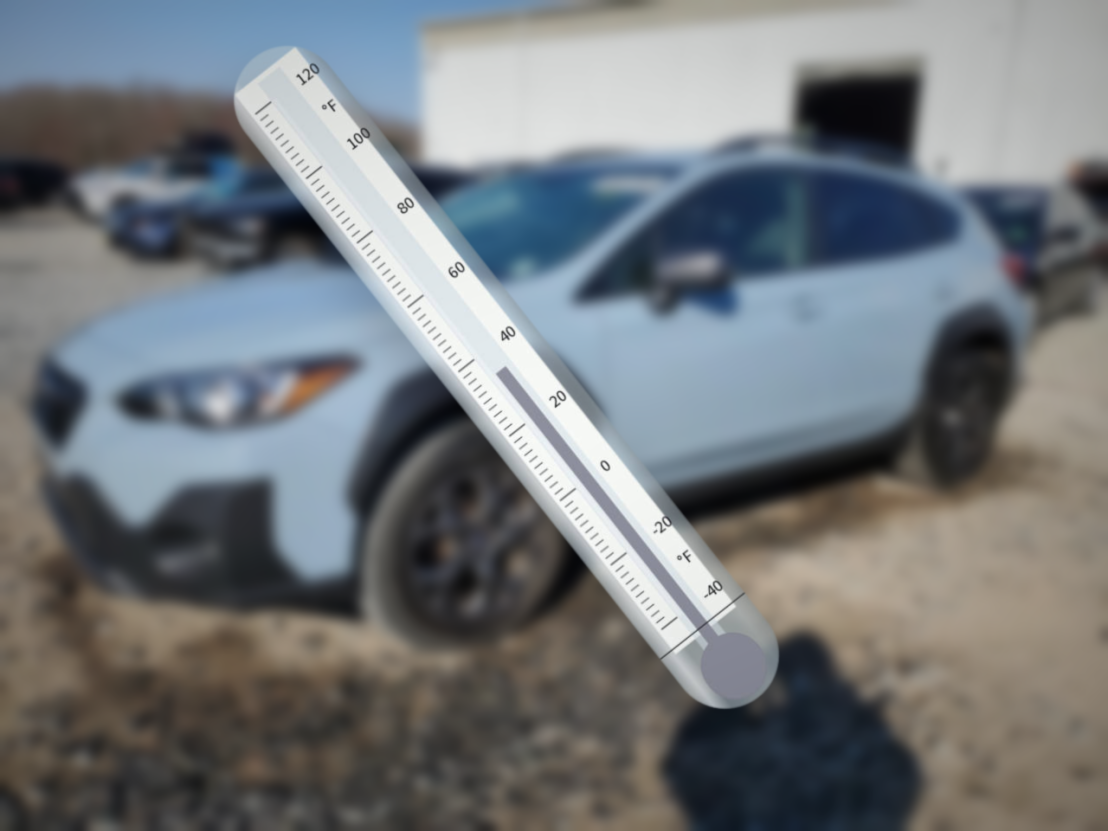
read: 34 °F
